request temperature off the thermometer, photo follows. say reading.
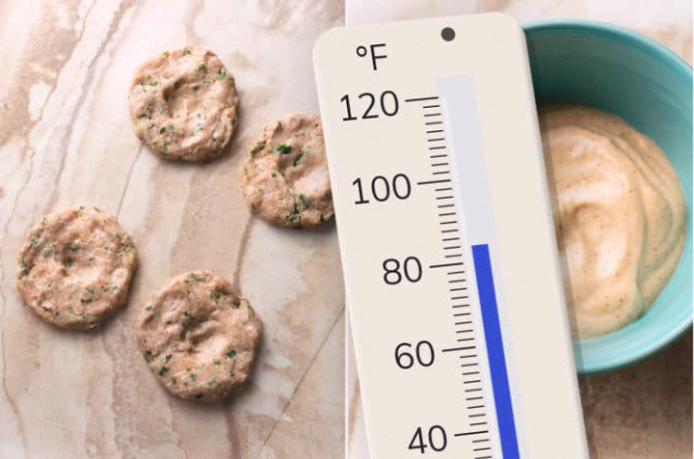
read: 84 °F
